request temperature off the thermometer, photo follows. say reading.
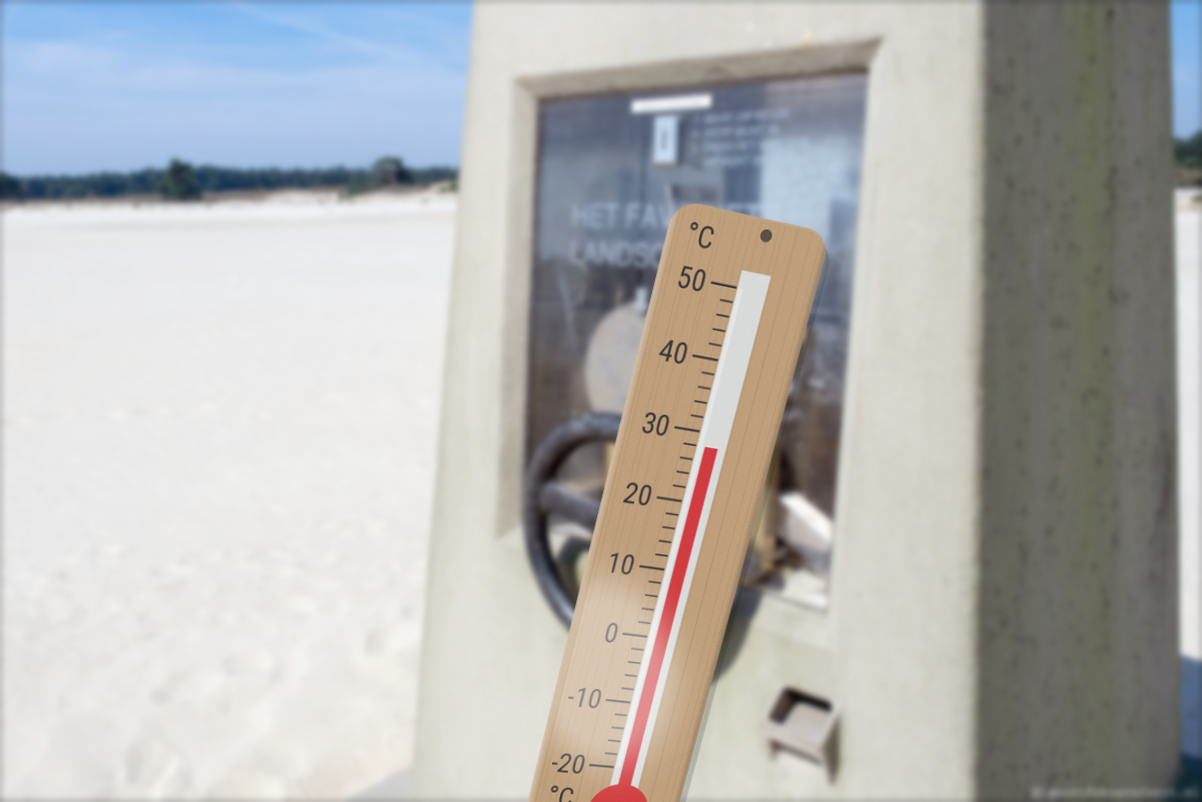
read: 28 °C
